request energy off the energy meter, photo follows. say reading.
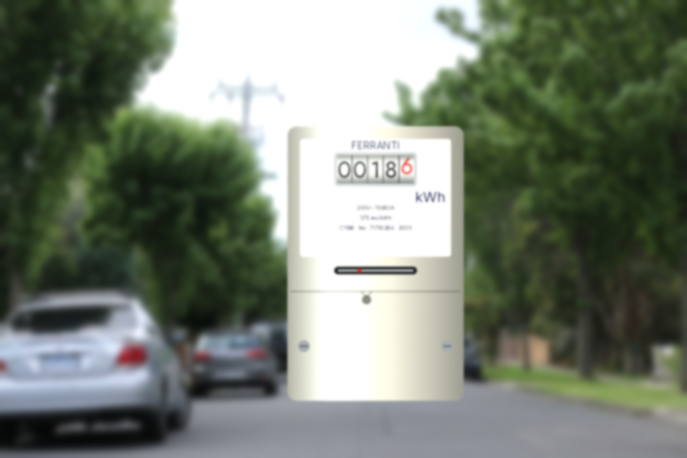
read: 18.6 kWh
